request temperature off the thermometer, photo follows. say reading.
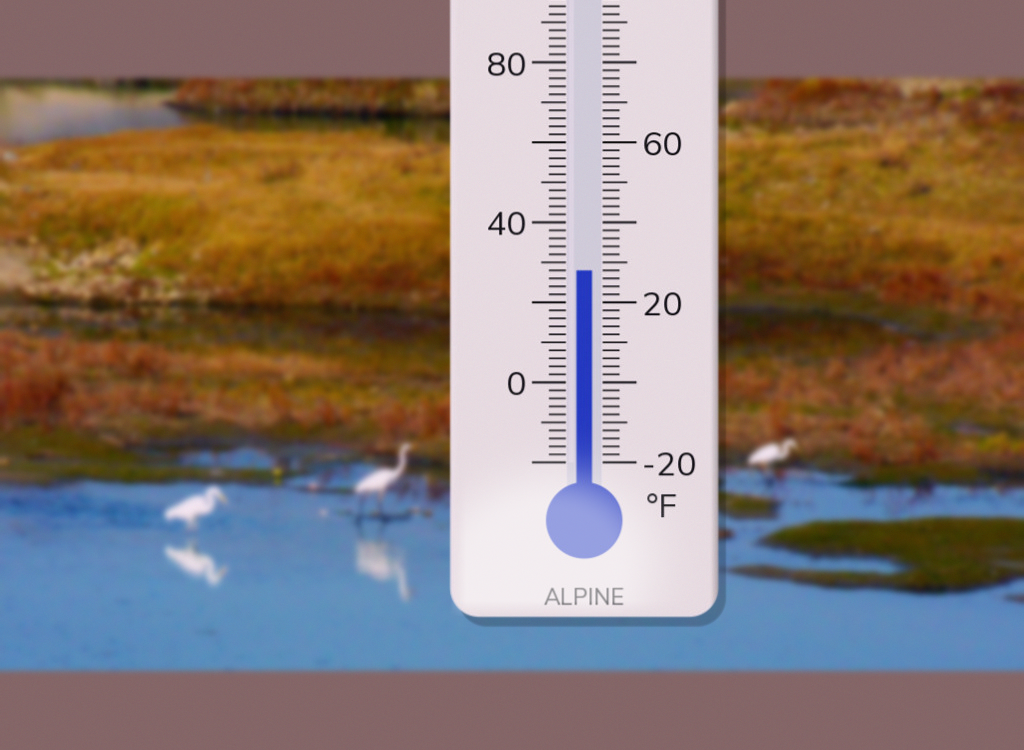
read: 28 °F
